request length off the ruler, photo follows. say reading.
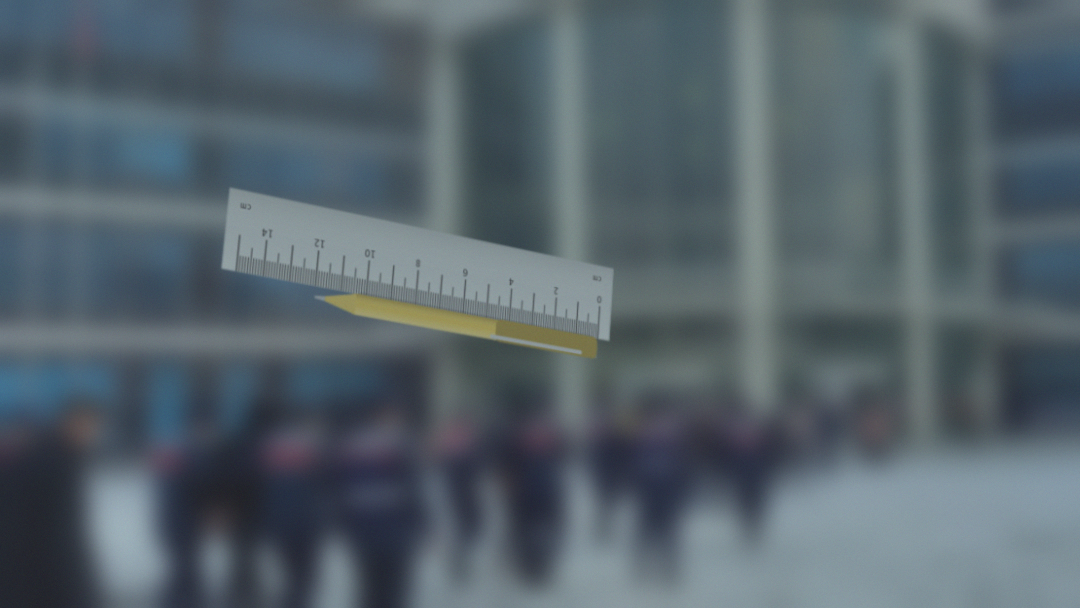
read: 12 cm
